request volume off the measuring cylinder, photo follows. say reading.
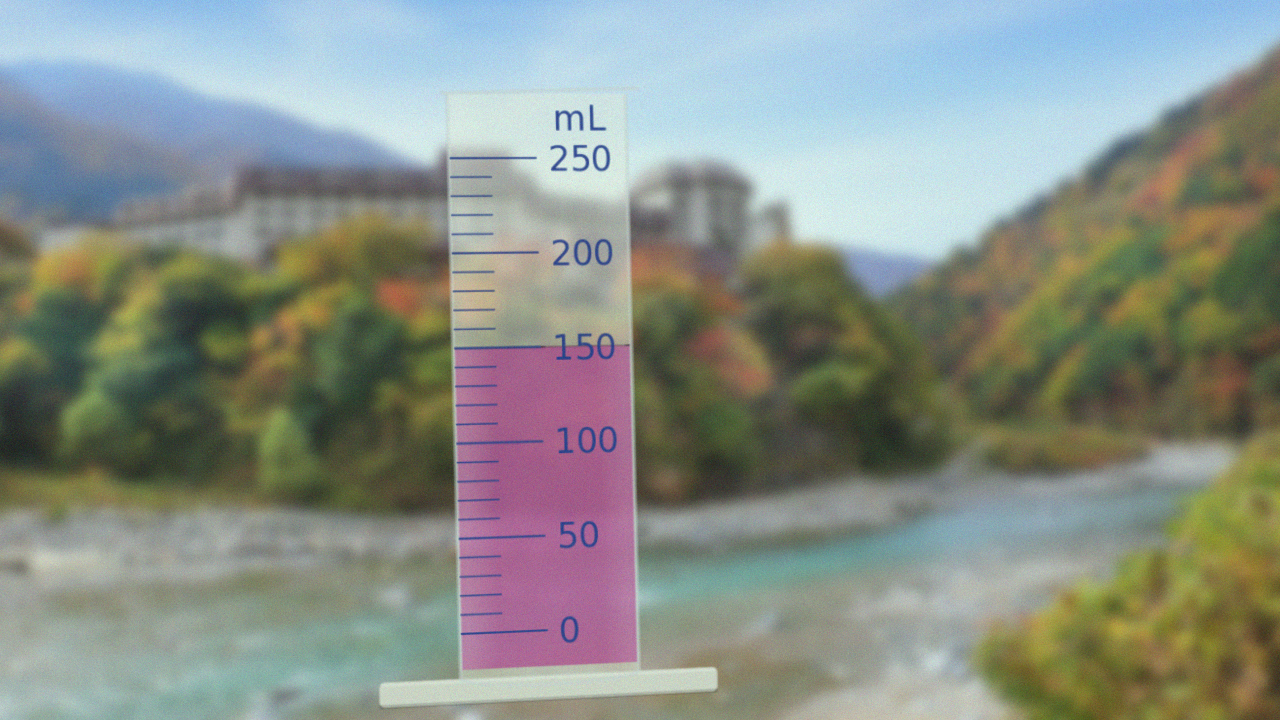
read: 150 mL
